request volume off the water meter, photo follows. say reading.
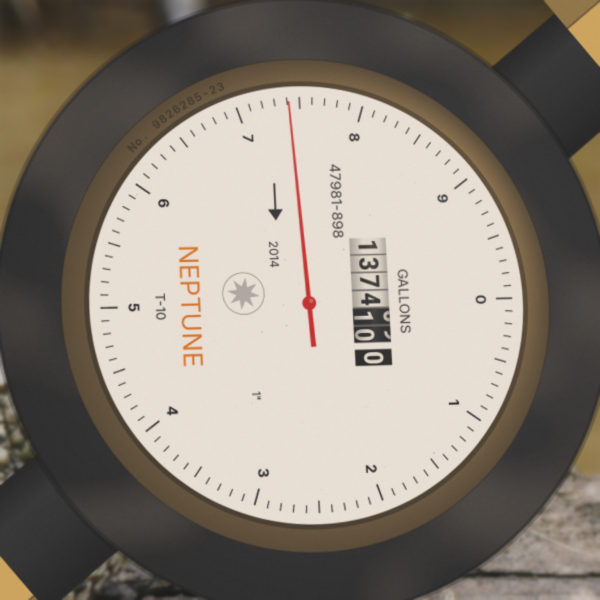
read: 1374097.4 gal
